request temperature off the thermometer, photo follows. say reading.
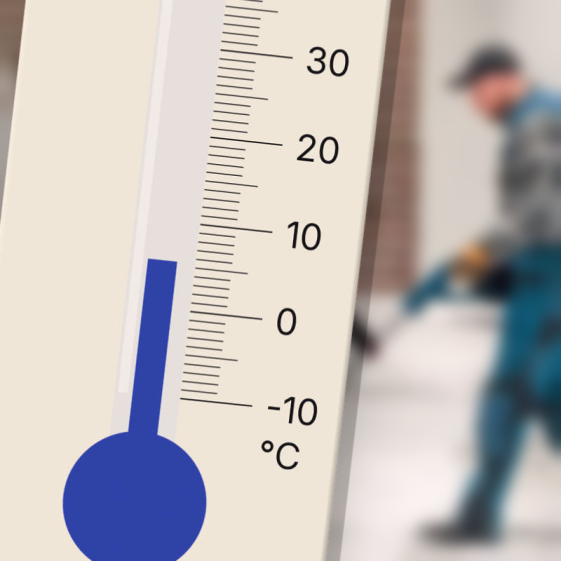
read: 5.5 °C
